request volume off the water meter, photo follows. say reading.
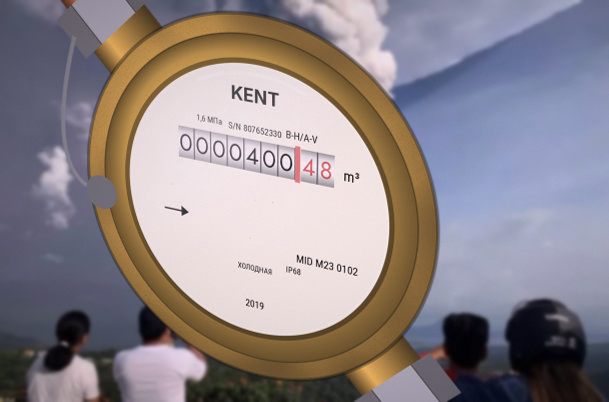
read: 400.48 m³
